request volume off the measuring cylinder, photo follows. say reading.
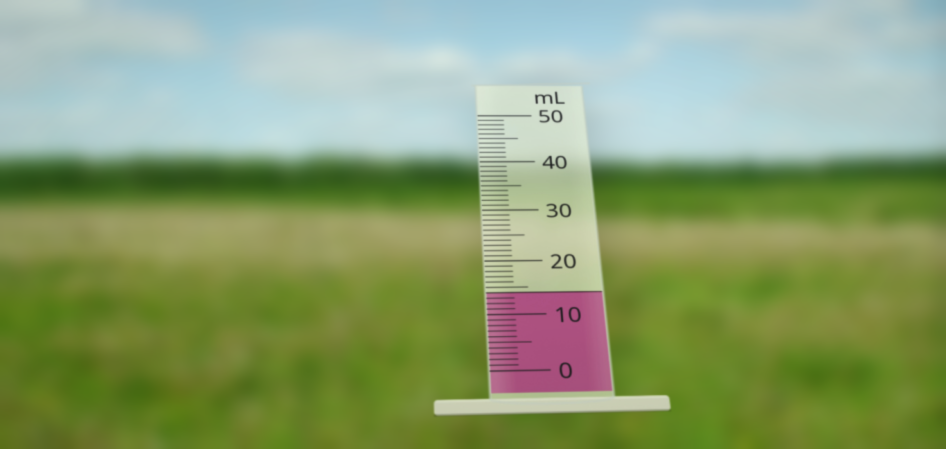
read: 14 mL
